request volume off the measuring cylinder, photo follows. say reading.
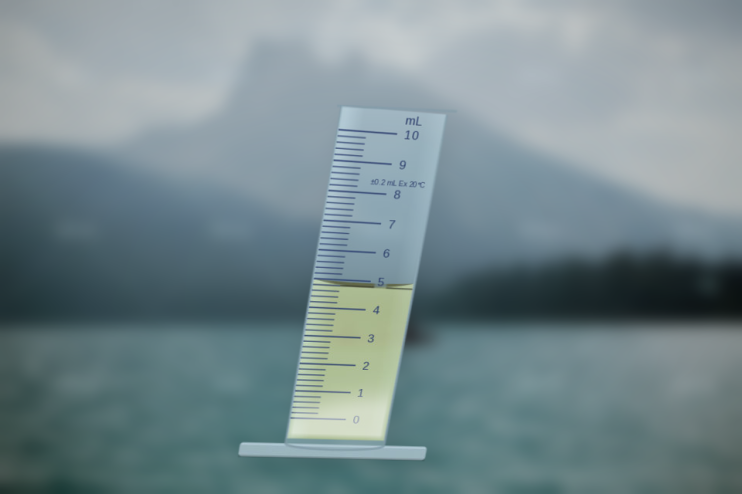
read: 4.8 mL
